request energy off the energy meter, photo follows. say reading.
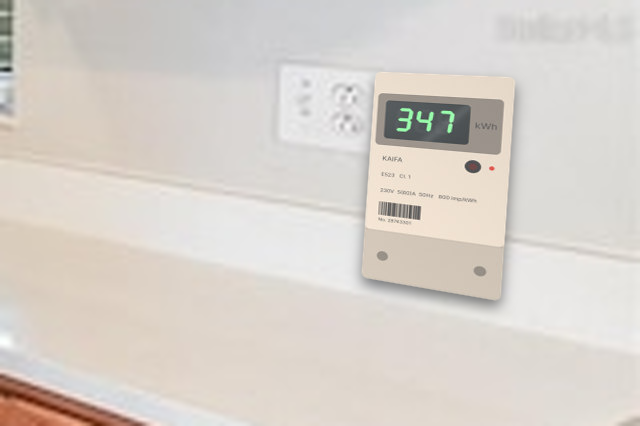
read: 347 kWh
